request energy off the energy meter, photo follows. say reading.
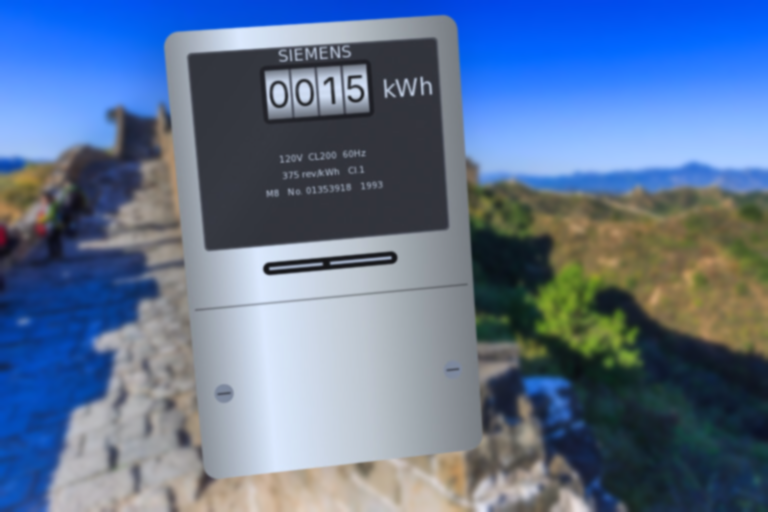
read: 15 kWh
